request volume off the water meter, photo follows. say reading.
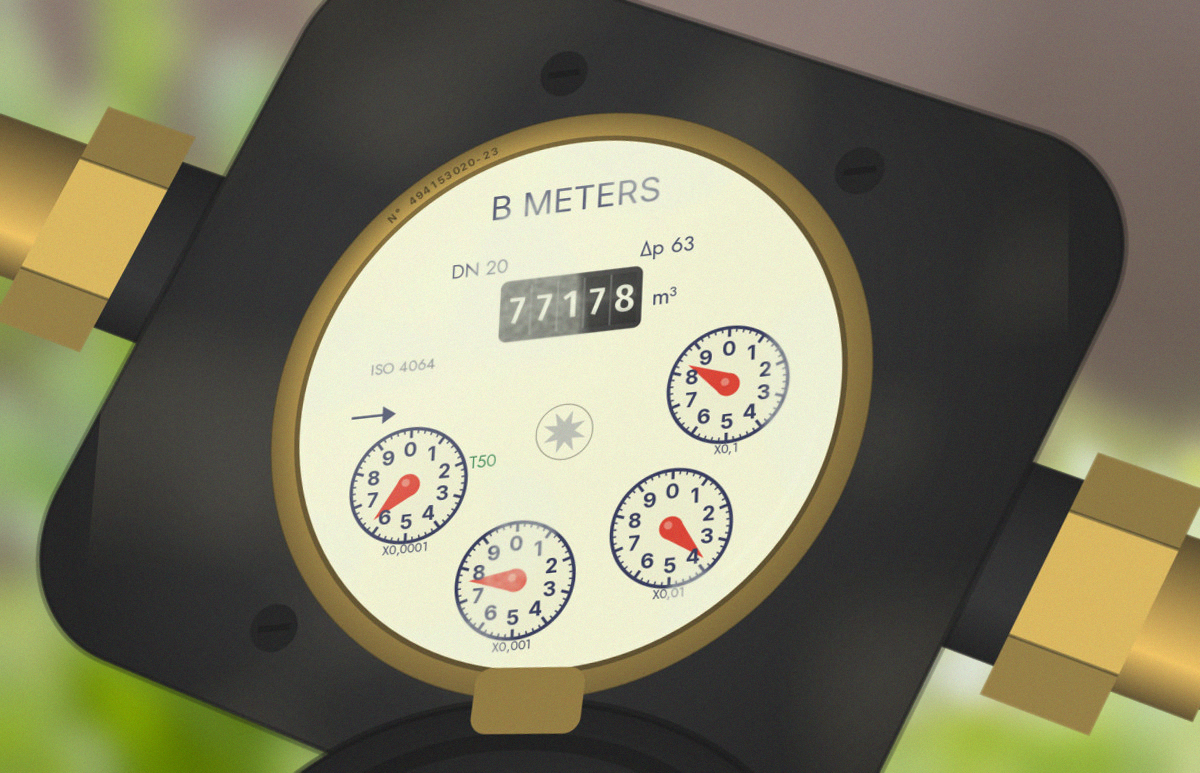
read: 77178.8376 m³
